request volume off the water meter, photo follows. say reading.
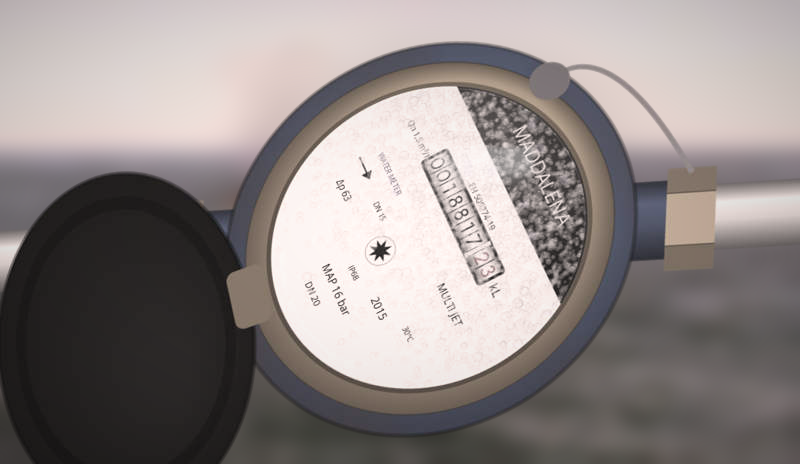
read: 18817.23 kL
